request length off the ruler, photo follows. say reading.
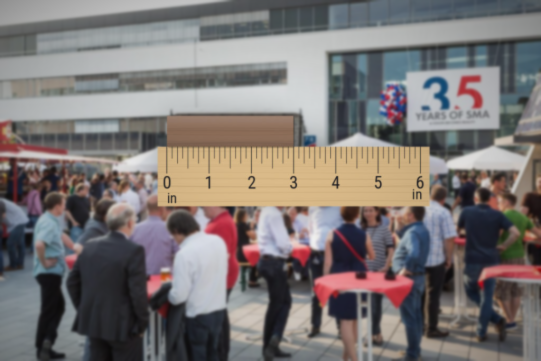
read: 3 in
